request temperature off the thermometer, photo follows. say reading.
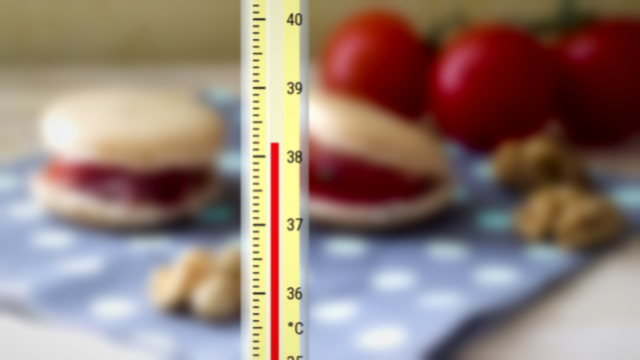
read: 38.2 °C
